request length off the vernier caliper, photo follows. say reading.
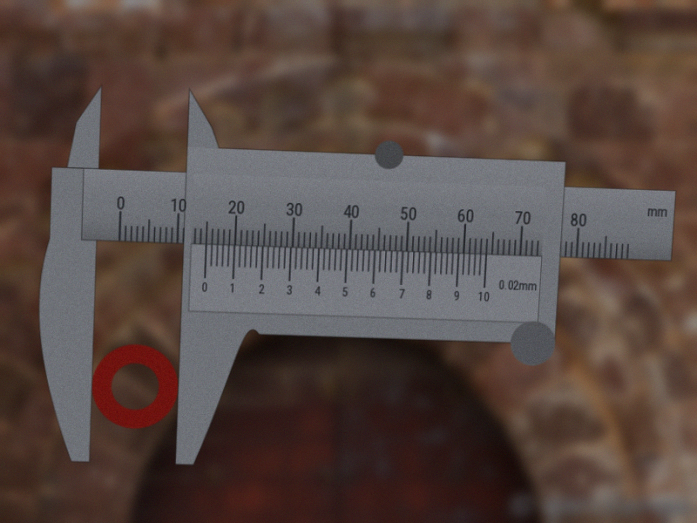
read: 15.0 mm
